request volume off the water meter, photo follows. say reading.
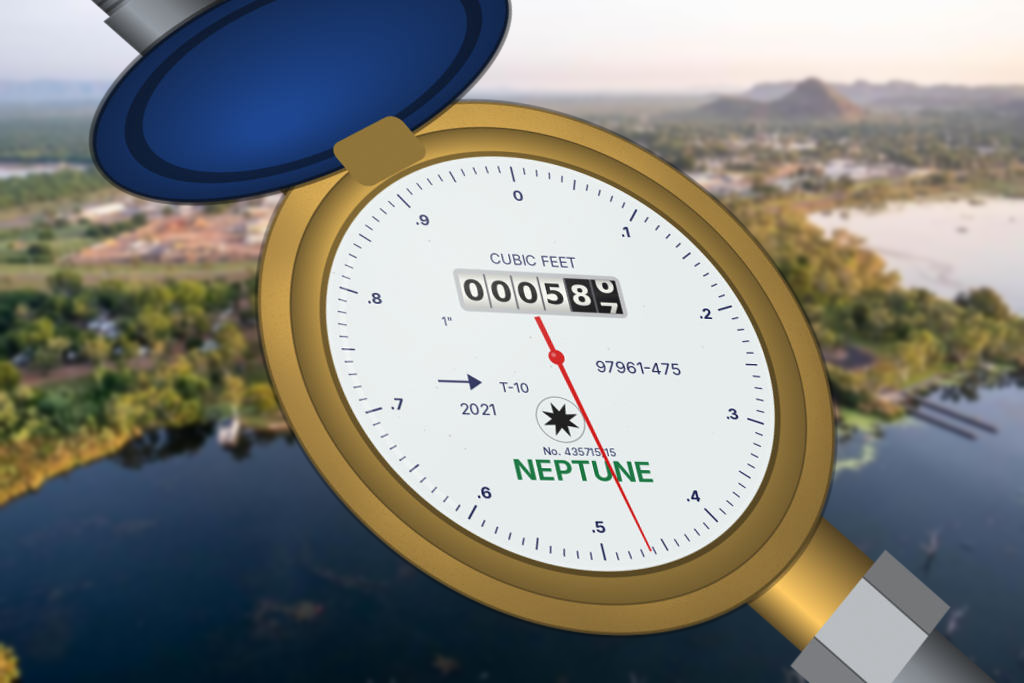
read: 586.46 ft³
